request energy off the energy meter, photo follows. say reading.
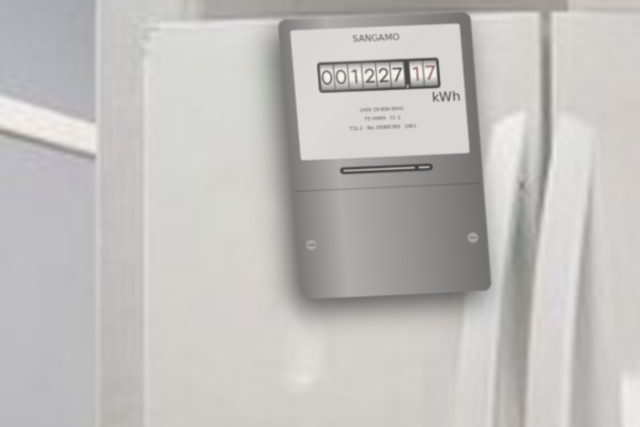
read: 1227.17 kWh
